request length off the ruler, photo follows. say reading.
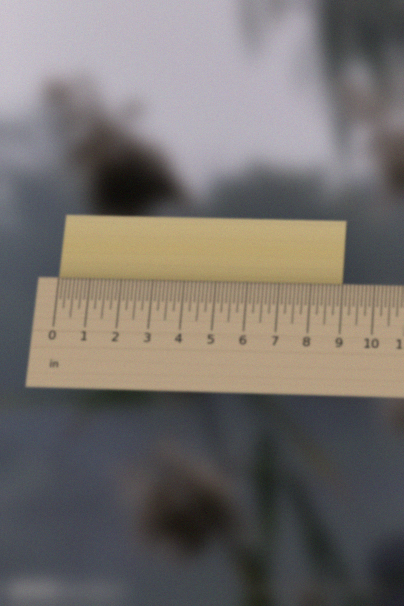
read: 9 in
